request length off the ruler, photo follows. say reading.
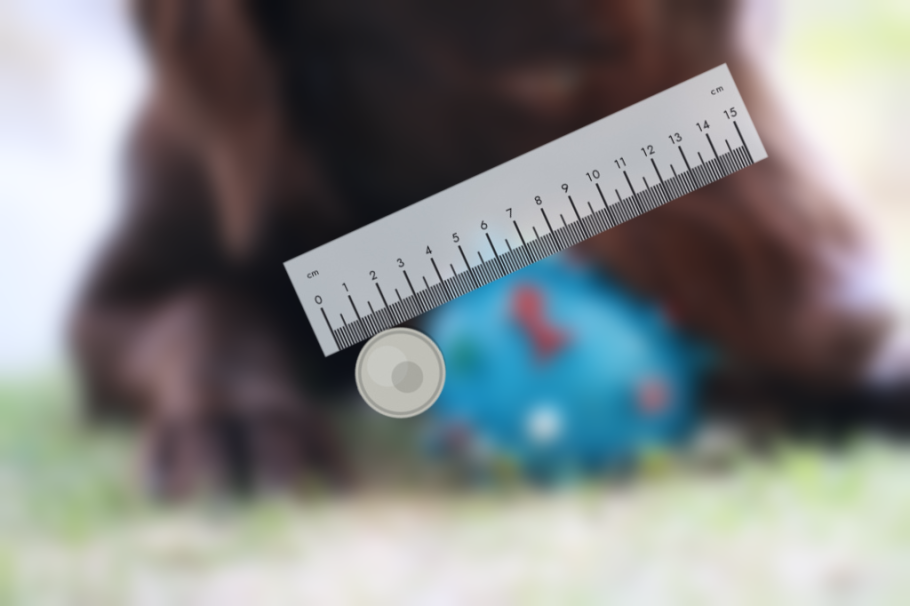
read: 3 cm
